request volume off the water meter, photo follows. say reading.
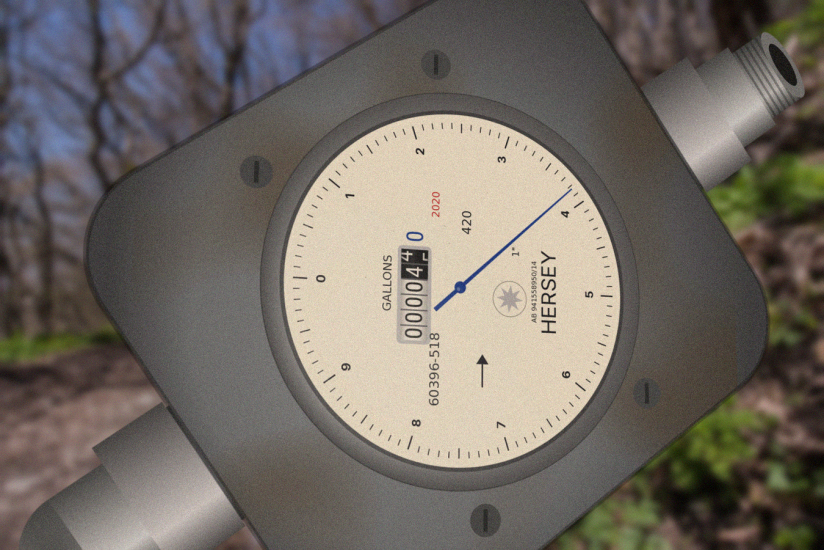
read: 443.8 gal
